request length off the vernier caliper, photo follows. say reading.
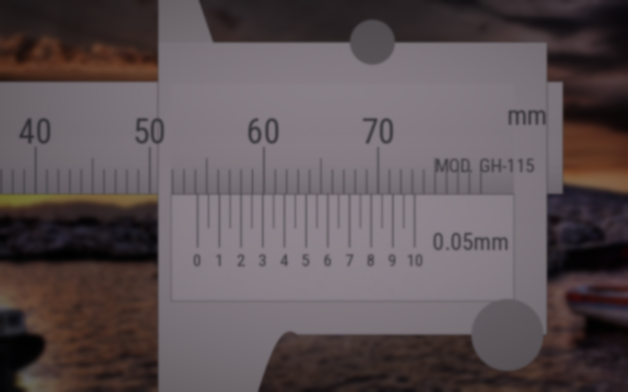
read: 54.2 mm
